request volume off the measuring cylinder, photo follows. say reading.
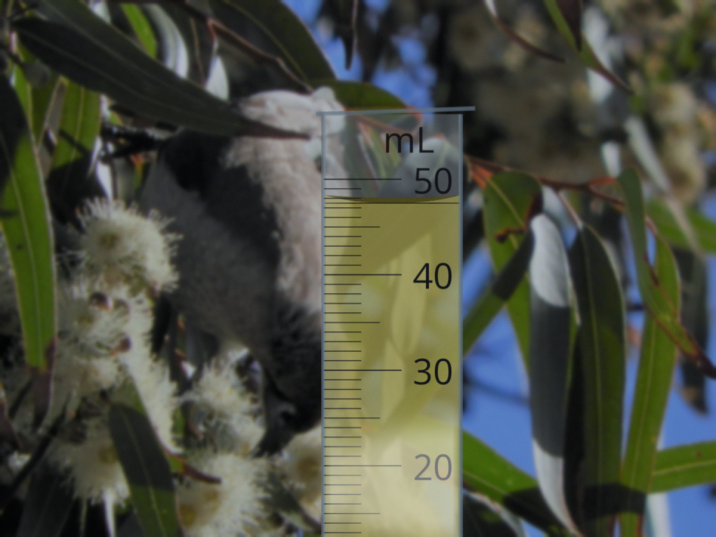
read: 47.5 mL
